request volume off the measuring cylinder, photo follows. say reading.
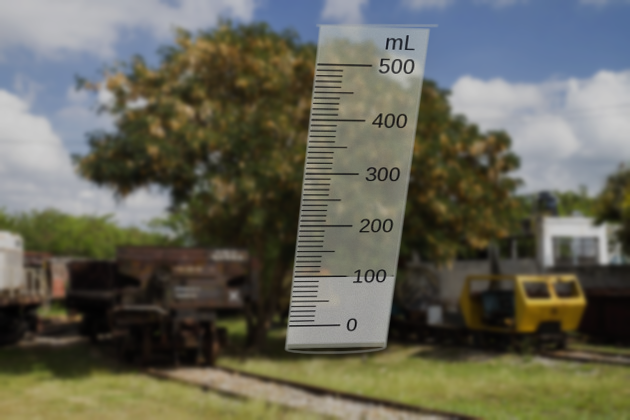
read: 100 mL
